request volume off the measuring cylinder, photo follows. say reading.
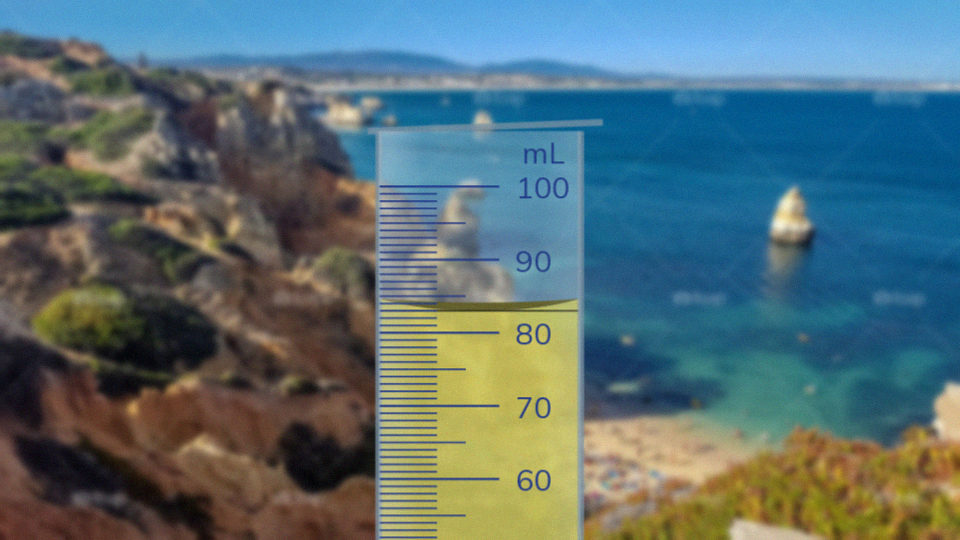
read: 83 mL
